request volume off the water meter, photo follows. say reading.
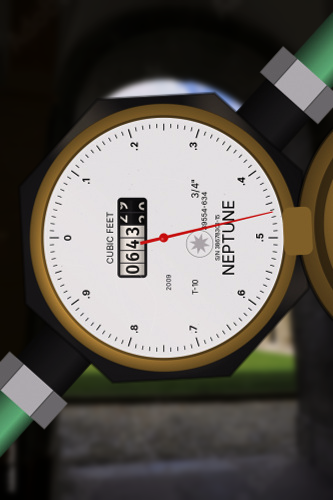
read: 64329.46 ft³
